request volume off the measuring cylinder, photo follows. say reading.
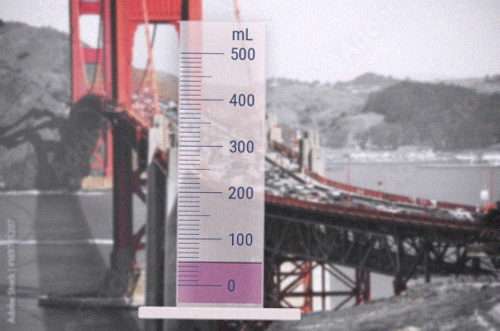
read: 50 mL
